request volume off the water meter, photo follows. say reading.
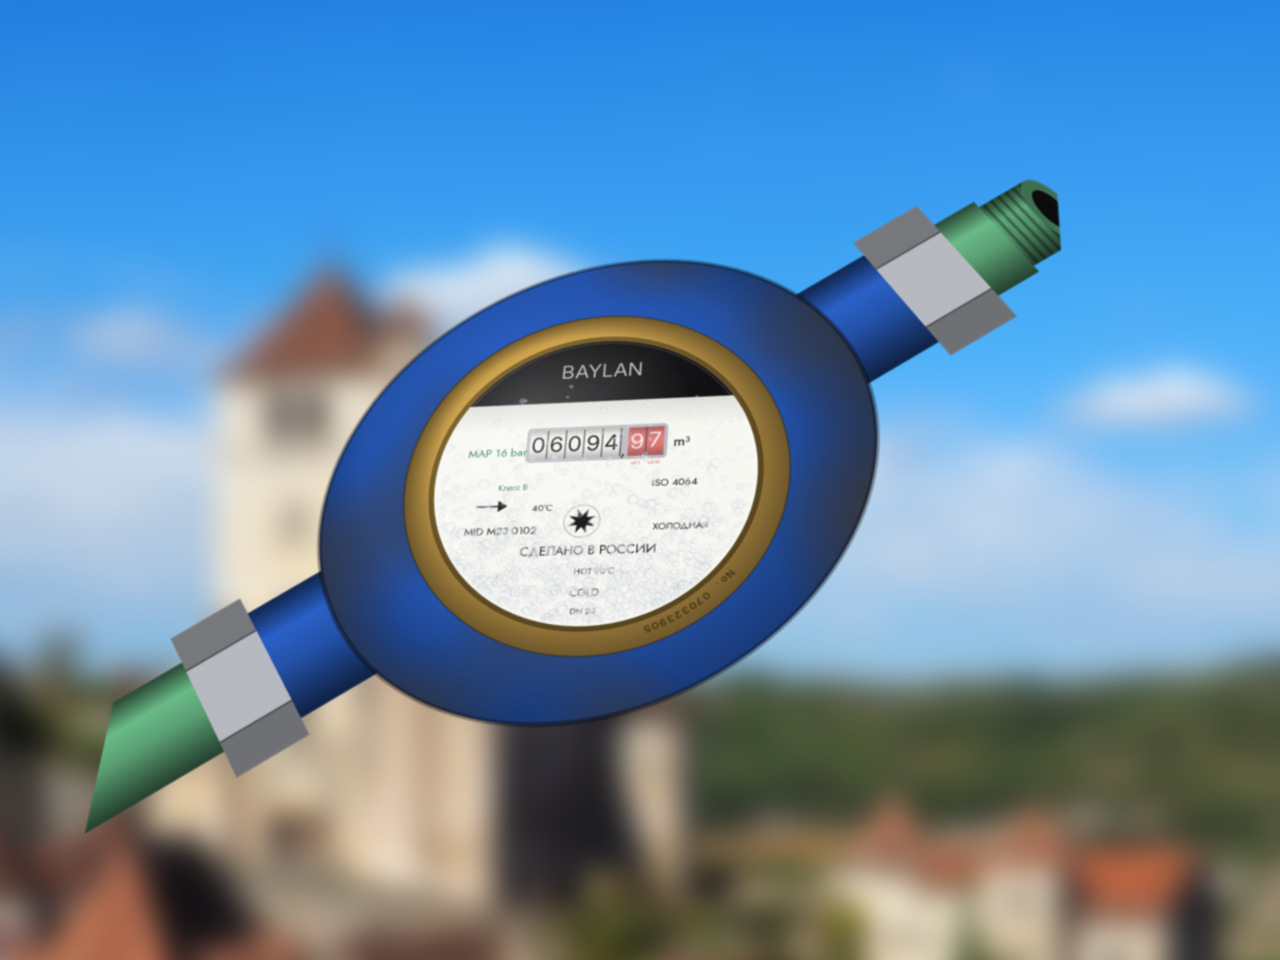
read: 6094.97 m³
